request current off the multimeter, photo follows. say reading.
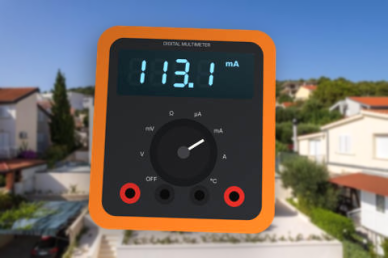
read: 113.1 mA
